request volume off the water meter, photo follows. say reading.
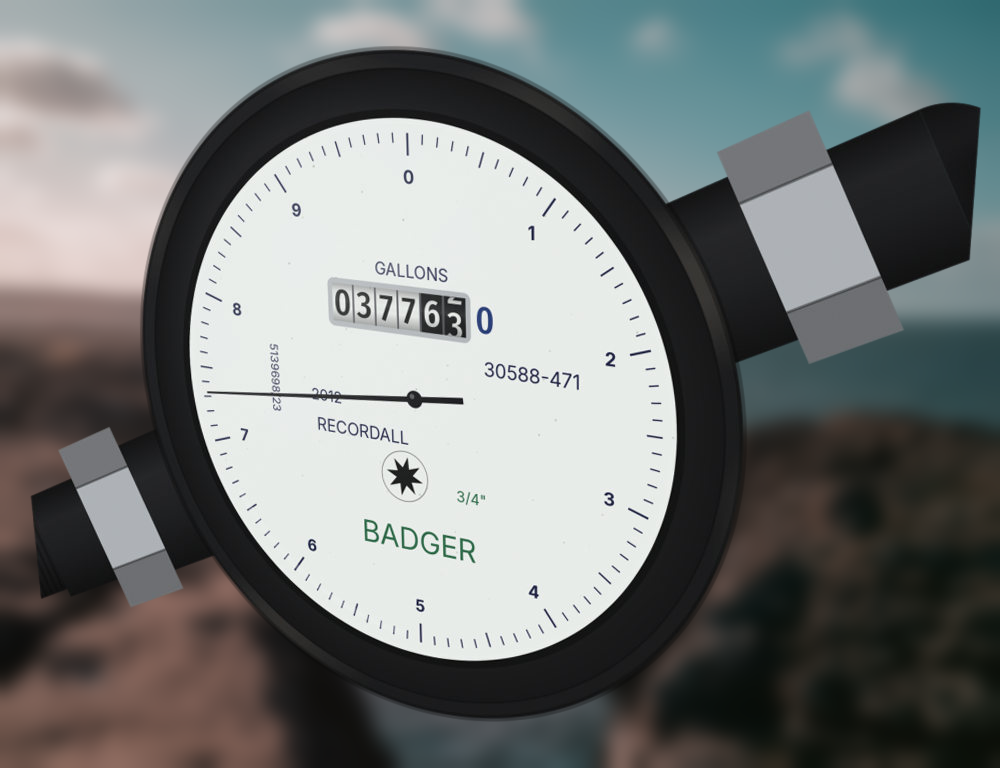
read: 377627.3 gal
